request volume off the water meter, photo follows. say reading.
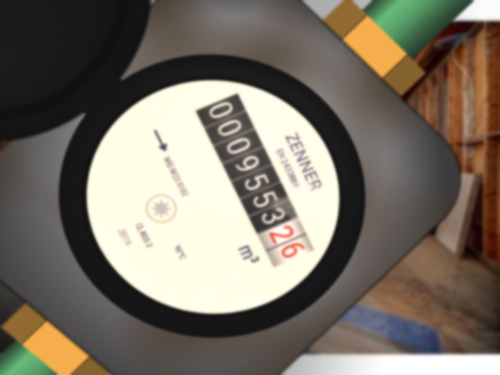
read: 9553.26 m³
